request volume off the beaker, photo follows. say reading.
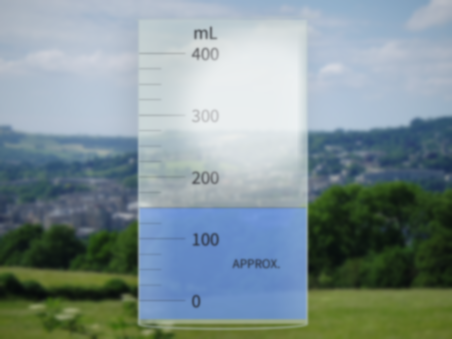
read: 150 mL
